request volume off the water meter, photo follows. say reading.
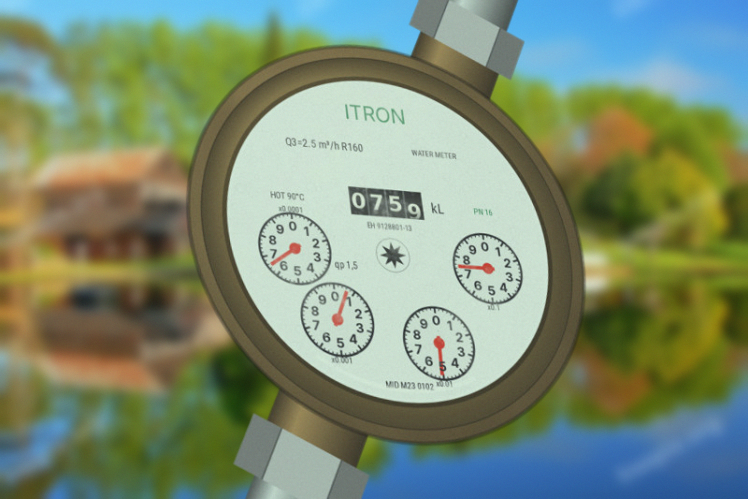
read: 758.7506 kL
